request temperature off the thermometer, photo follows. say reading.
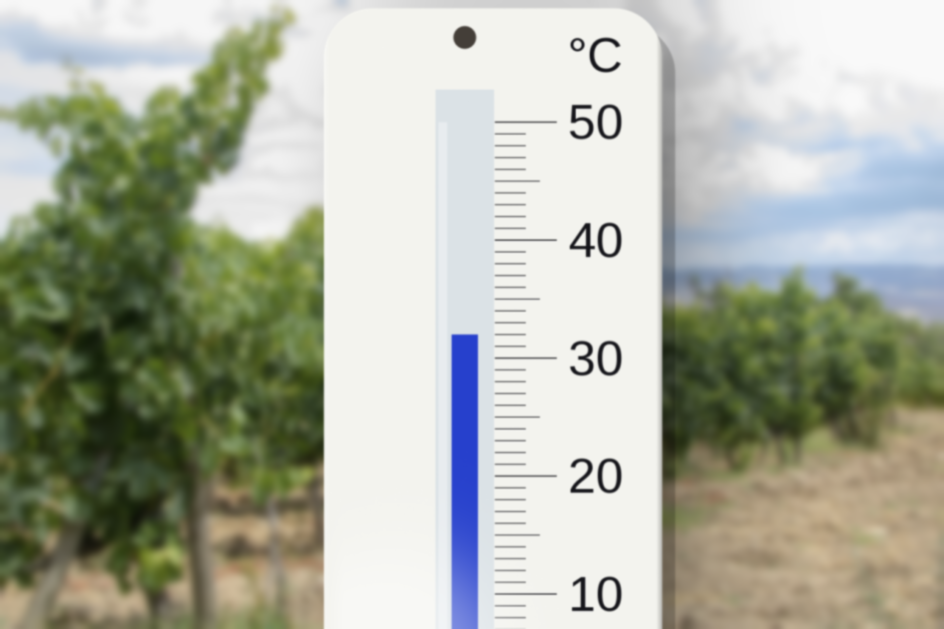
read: 32 °C
